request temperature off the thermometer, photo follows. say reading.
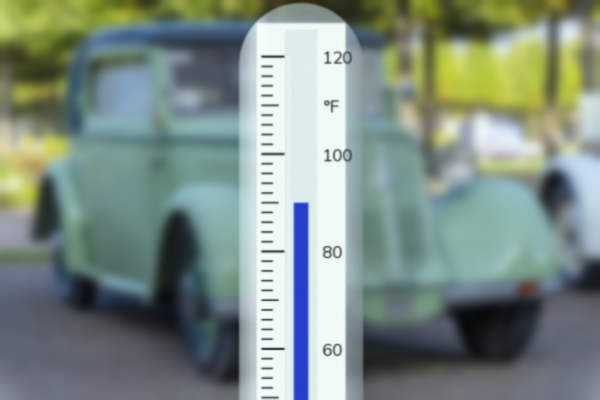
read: 90 °F
